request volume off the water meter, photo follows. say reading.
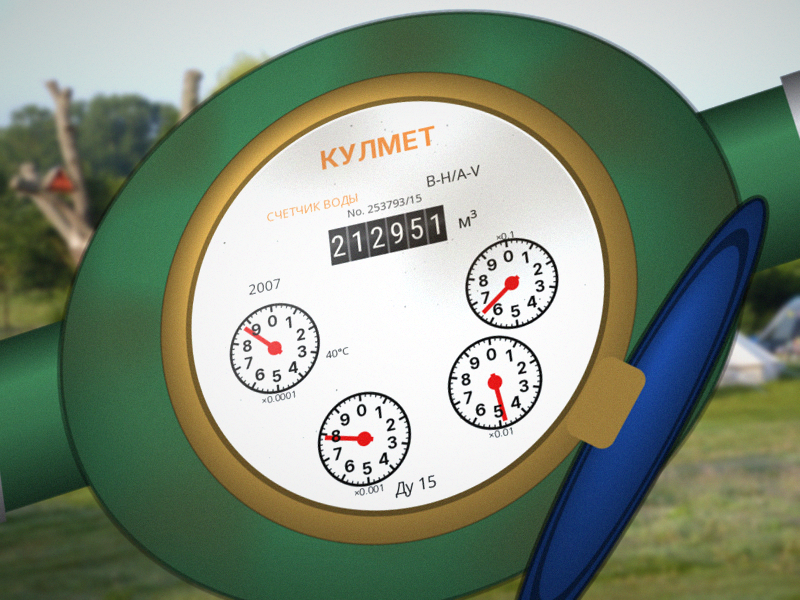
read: 212951.6478 m³
